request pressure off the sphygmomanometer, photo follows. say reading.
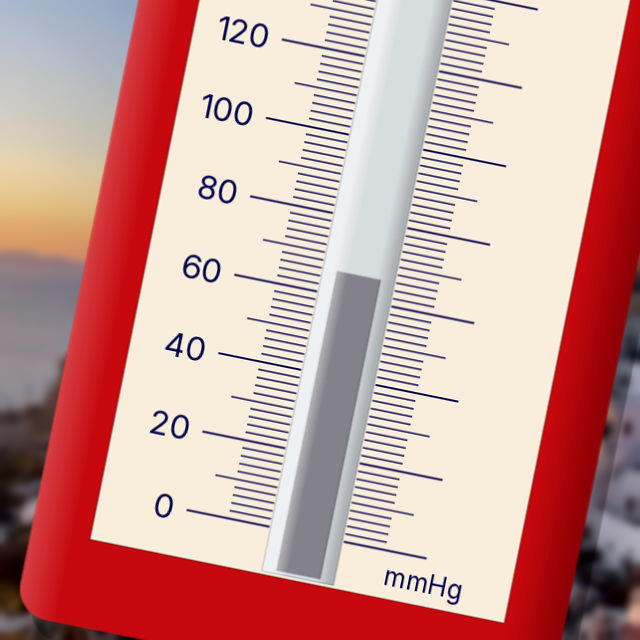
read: 66 mmHg
